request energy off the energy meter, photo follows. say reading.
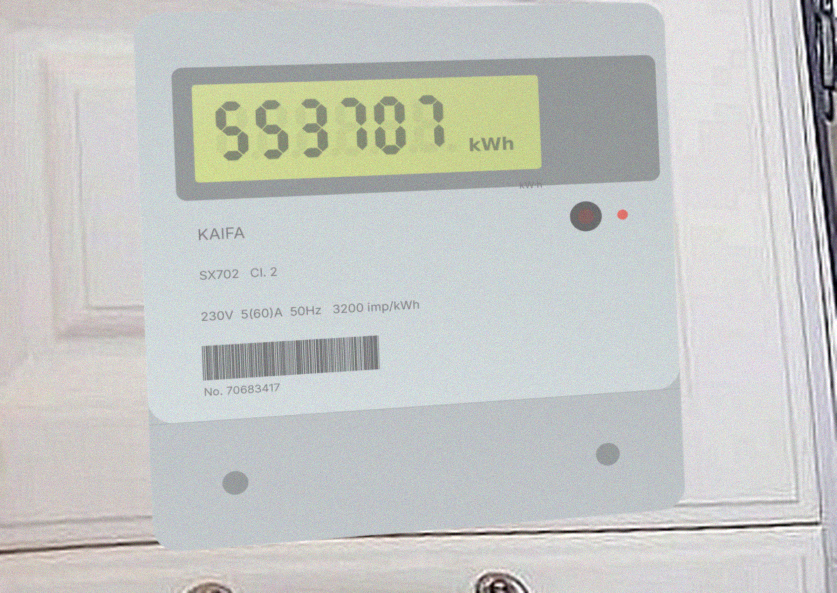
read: 553707 kWh
